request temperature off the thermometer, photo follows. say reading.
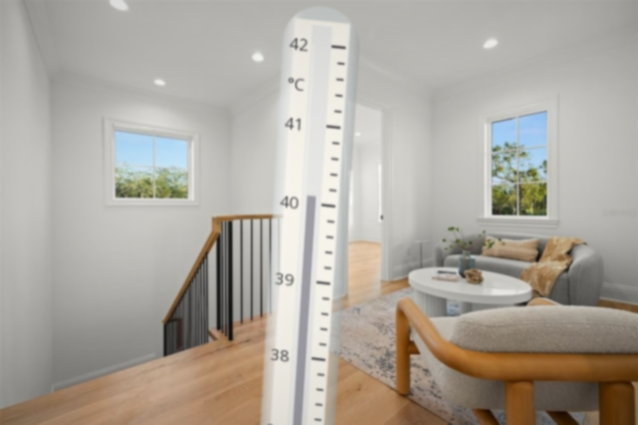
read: 40.1 °C
